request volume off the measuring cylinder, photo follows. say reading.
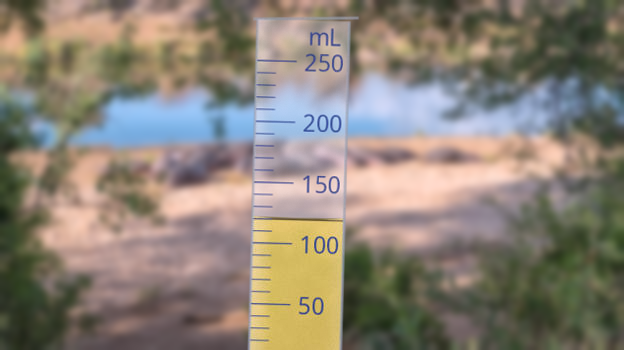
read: 120 mL
